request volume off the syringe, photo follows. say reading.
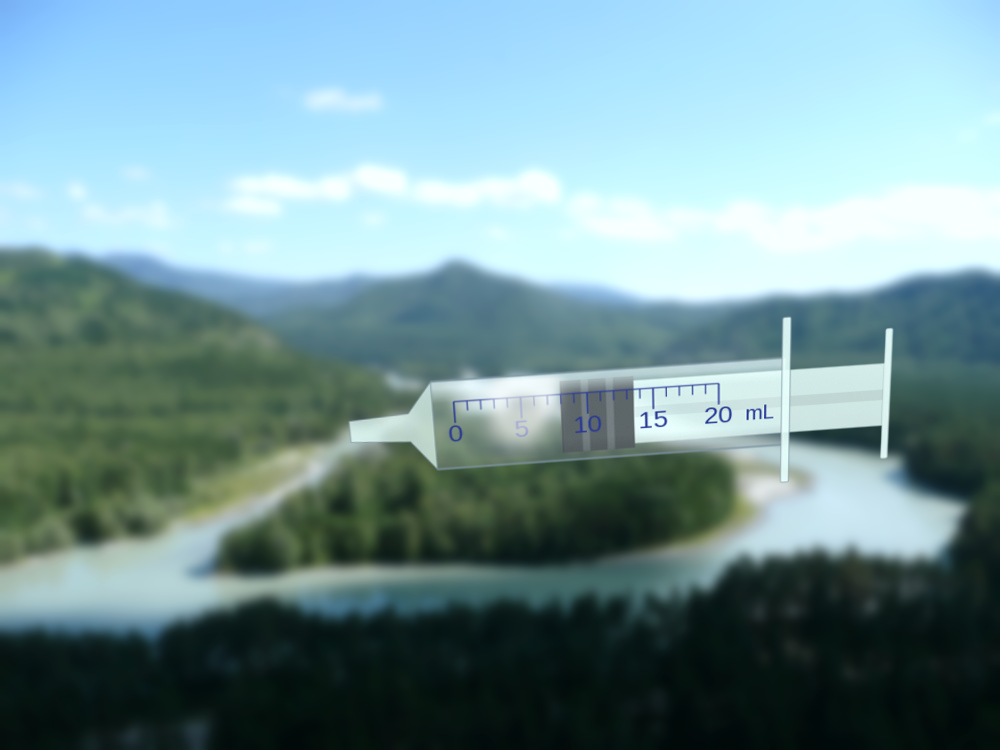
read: 8 mL
